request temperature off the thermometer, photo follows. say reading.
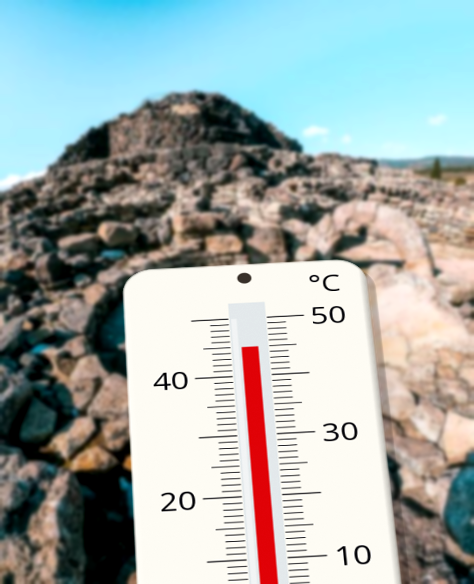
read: 45 °C
